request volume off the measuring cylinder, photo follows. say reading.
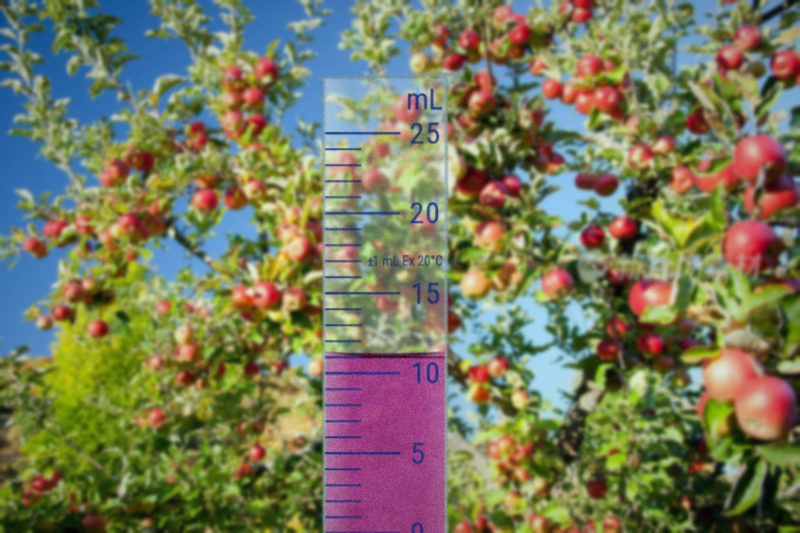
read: 11 mL
